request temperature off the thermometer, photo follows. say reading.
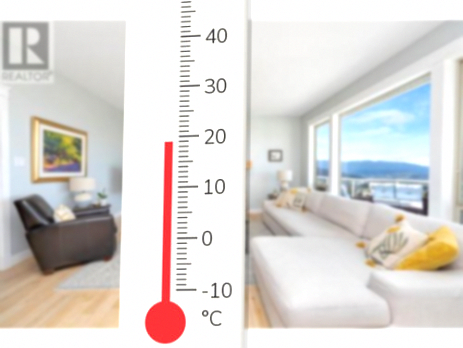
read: 19 °C
